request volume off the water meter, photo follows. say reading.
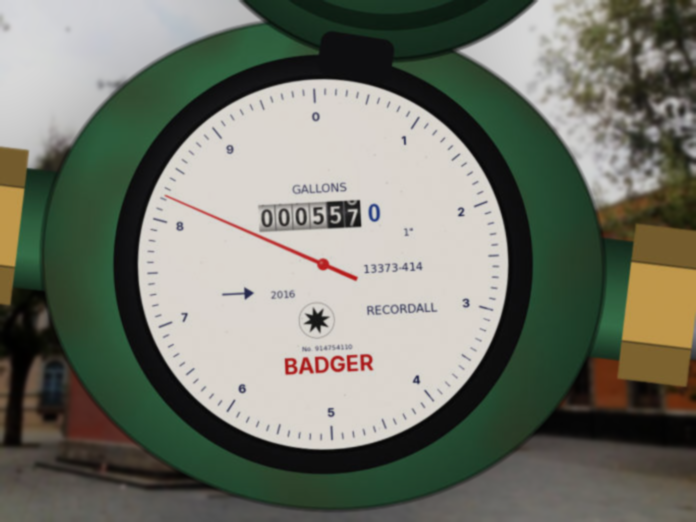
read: 5568.2 gal
